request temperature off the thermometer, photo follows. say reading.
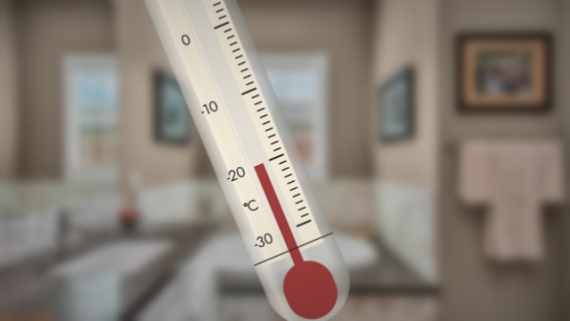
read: -20 °C
